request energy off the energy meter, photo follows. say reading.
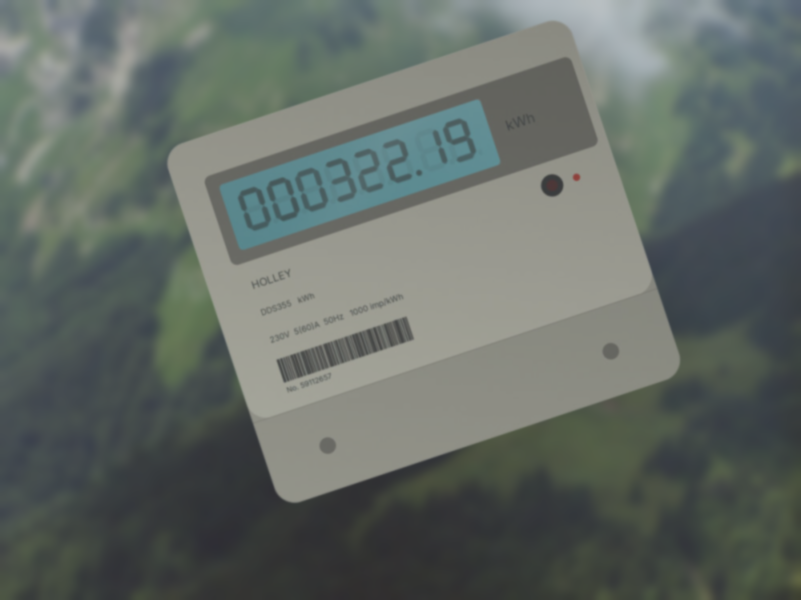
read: 322.19 kWh
